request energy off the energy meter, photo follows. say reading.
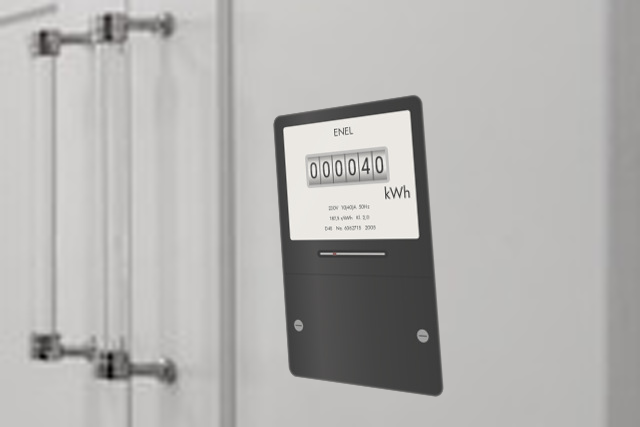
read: 40 kWh
